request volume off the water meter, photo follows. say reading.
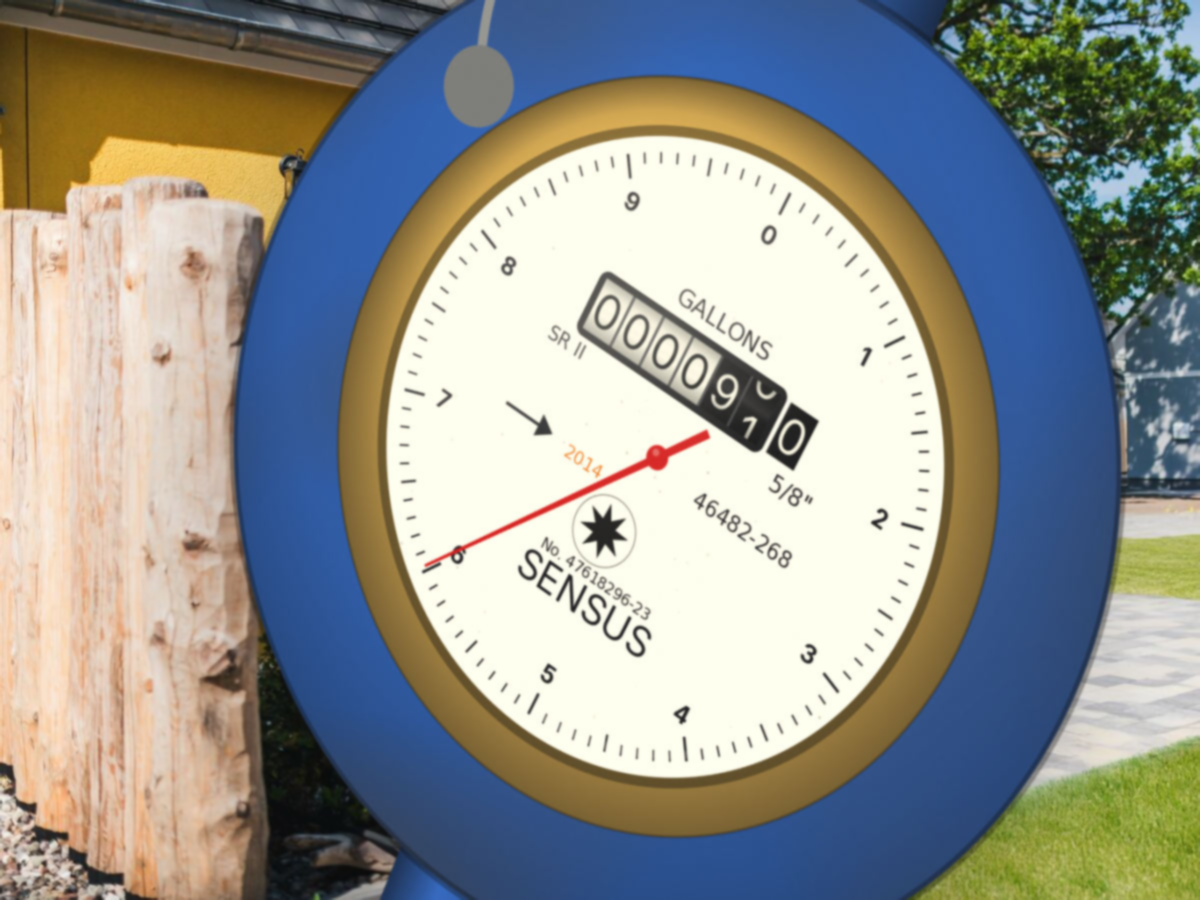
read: 906.0 gal
